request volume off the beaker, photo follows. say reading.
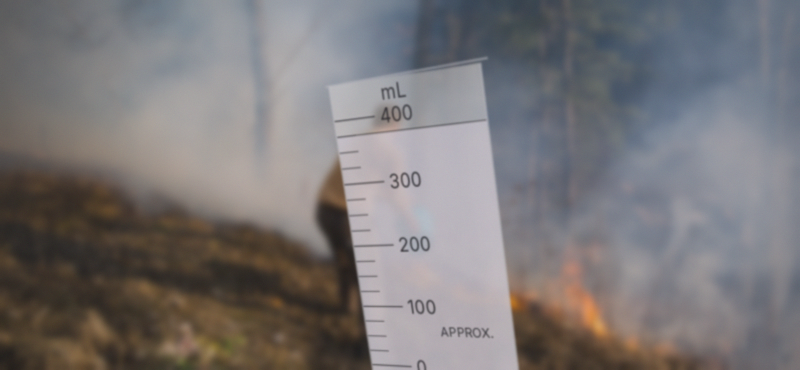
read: 375 mL
